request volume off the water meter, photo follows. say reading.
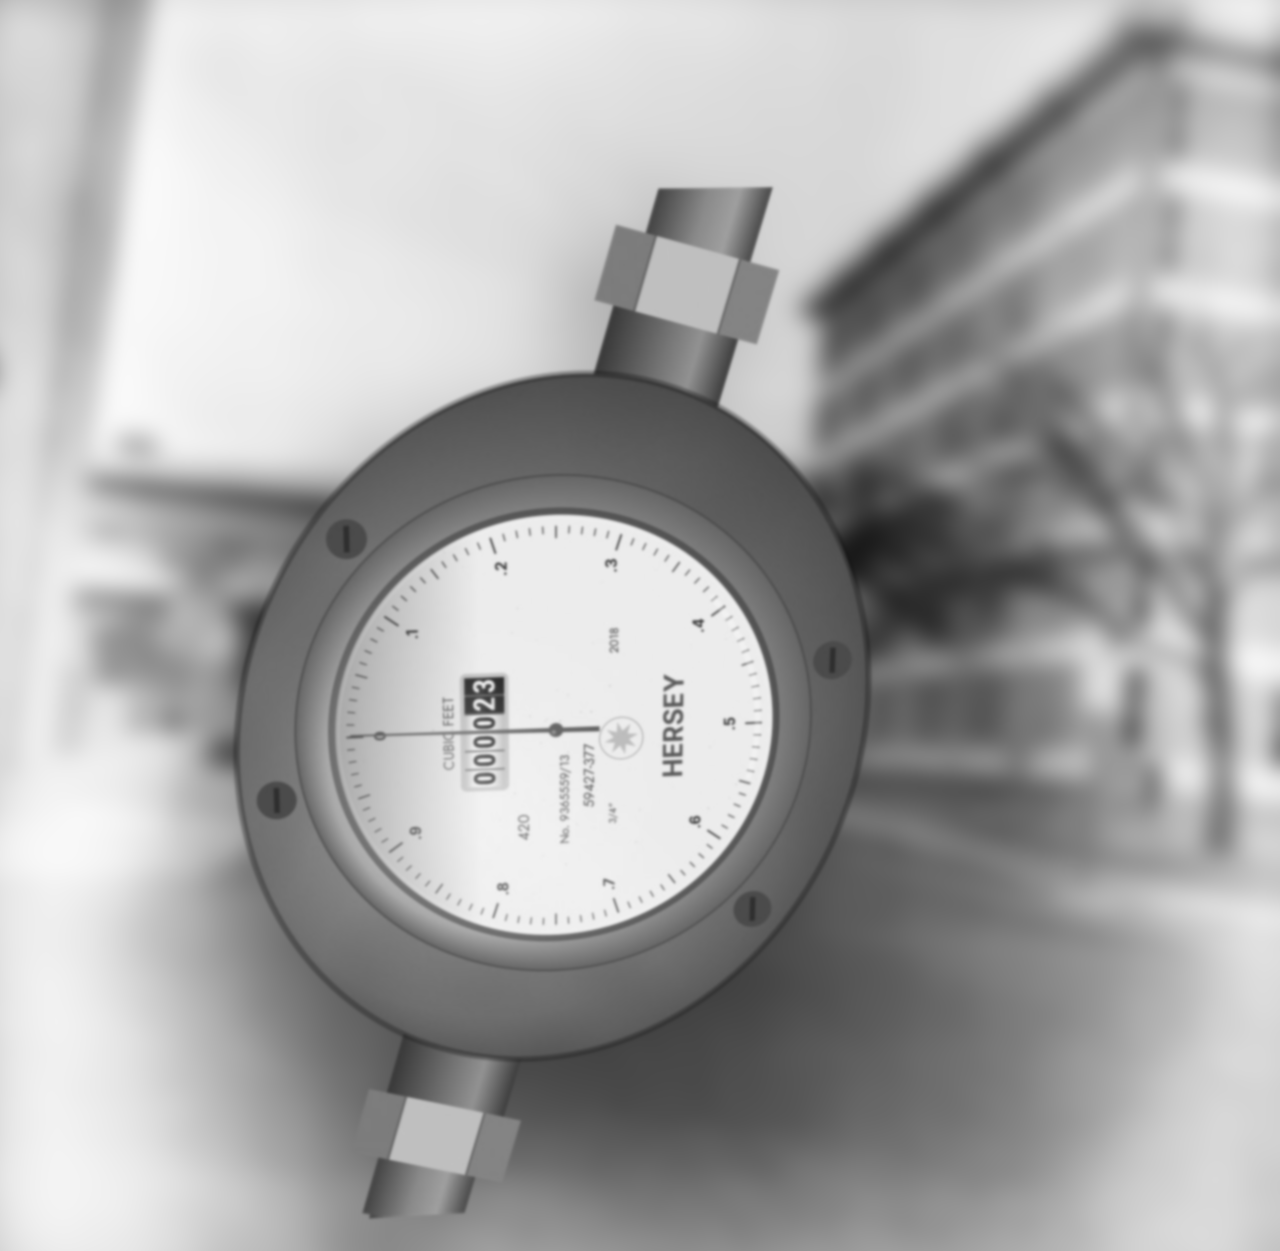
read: 23.00 ft³
